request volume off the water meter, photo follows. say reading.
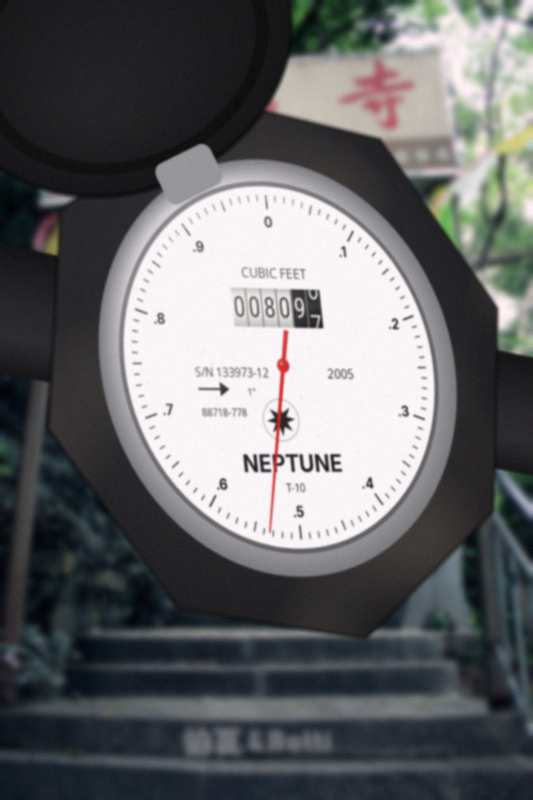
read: 8096.53 ft³
